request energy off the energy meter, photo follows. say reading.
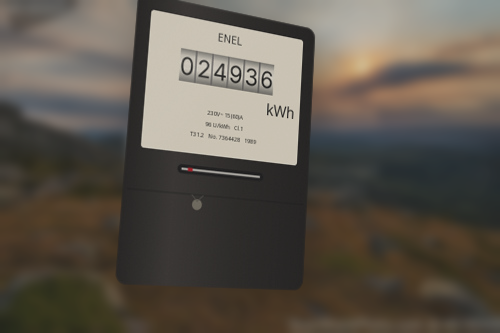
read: 24936 kWh
